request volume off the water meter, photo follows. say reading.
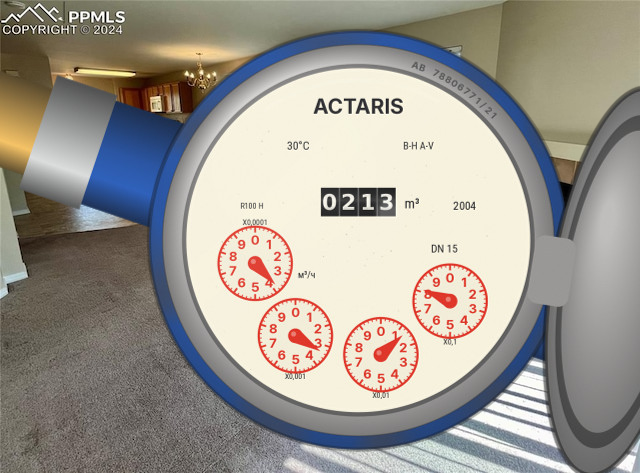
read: 213.8133 m³
